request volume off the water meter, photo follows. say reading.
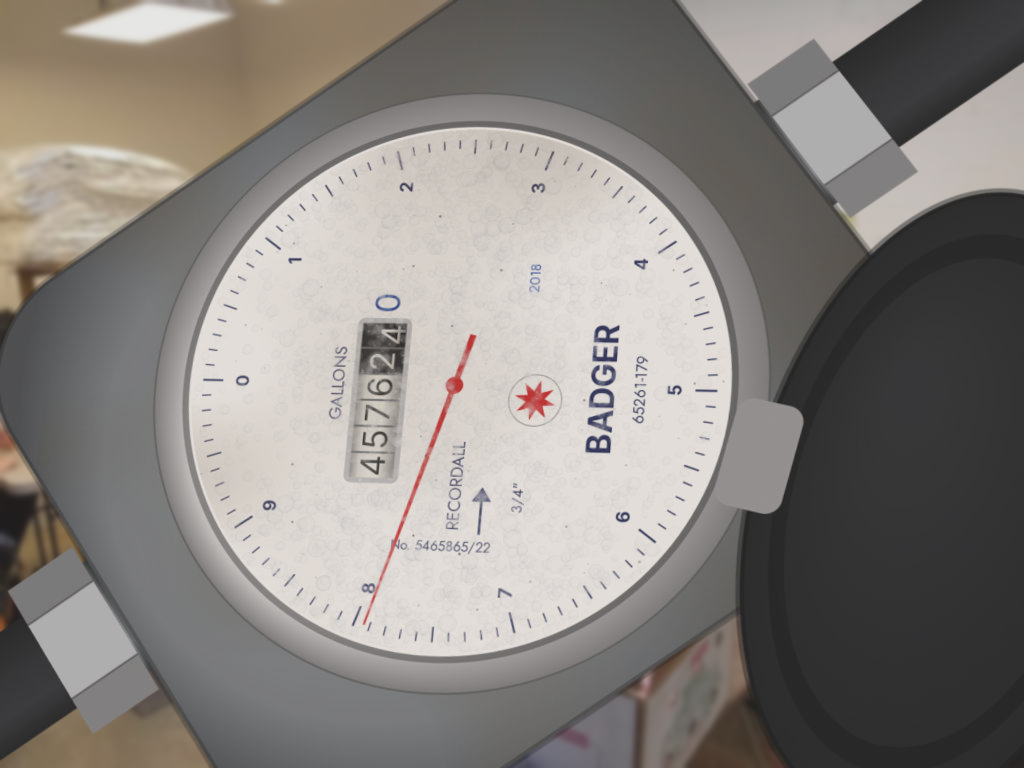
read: 4576237.9 gal
